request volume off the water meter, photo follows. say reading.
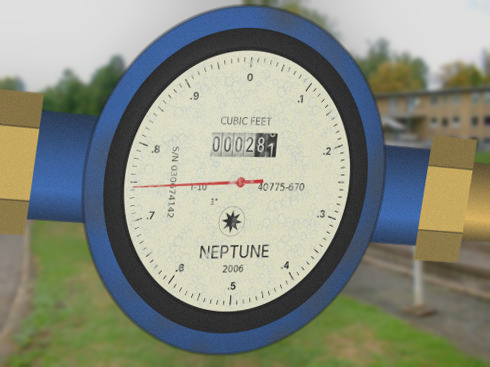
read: 280.74 ft³
